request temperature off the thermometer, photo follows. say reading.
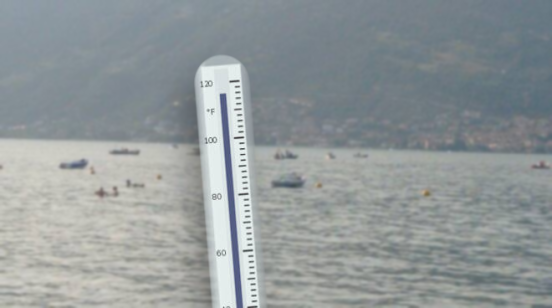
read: 116 °F
